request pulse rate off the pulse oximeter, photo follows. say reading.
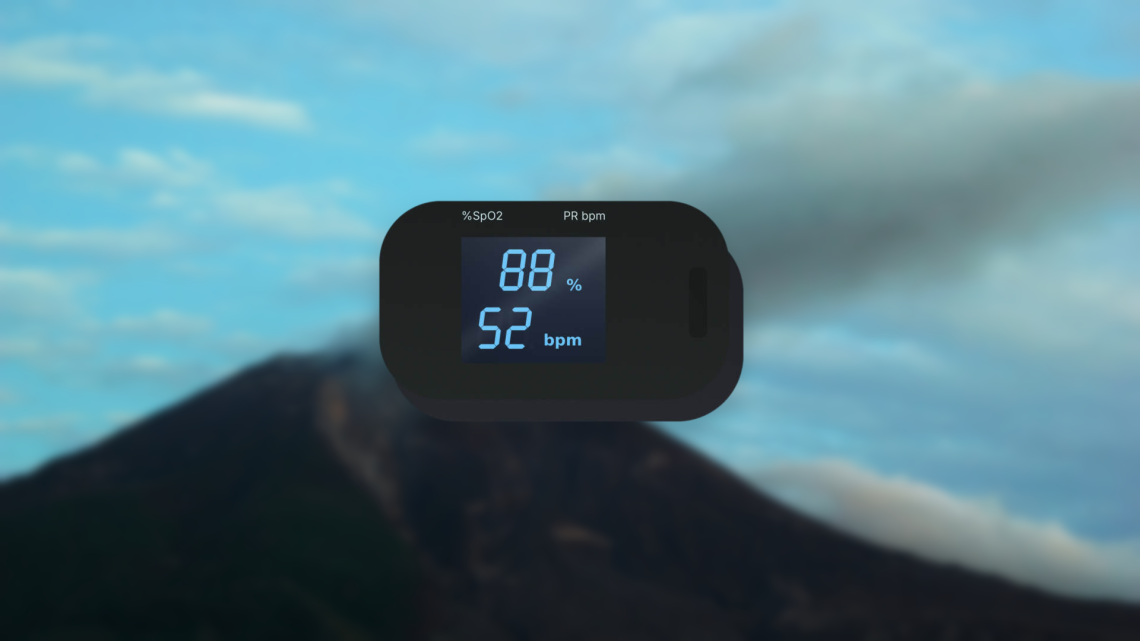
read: 52 bpm
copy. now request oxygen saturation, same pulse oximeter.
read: 88 %
